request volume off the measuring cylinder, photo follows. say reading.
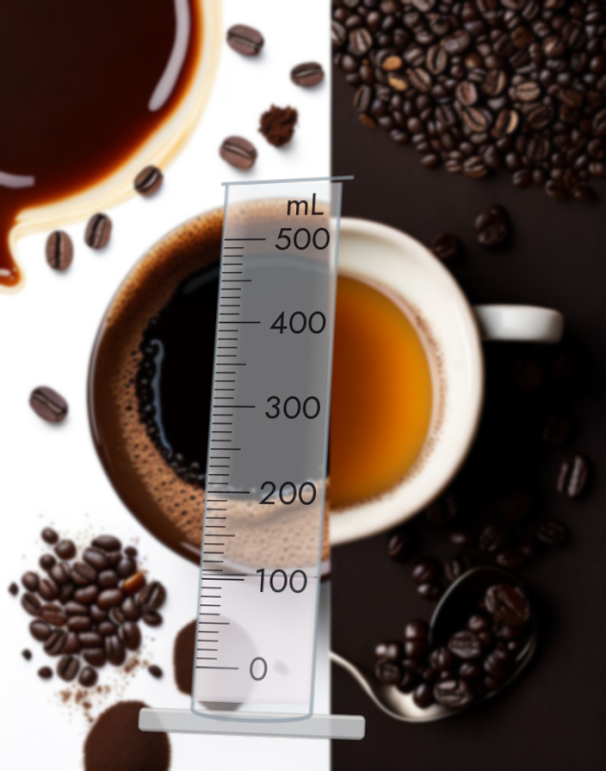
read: 105 mL
